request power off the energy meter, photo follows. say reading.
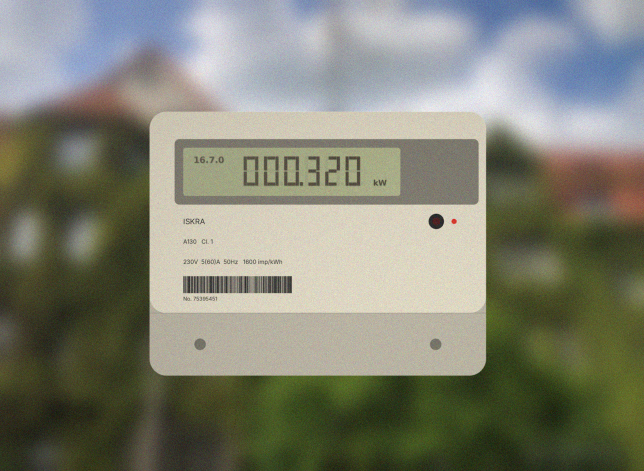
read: 0.320 kW
